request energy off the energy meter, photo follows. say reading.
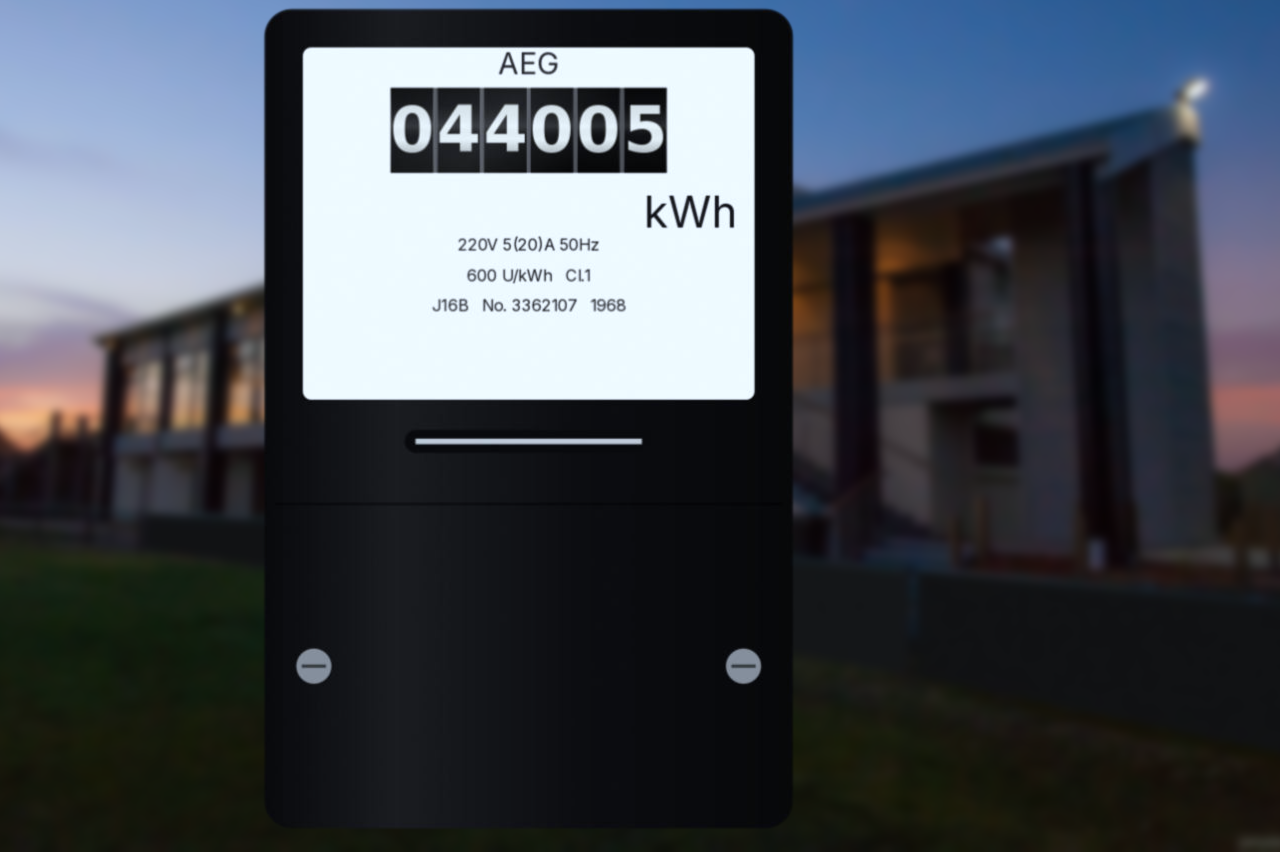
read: 44005 kWh
